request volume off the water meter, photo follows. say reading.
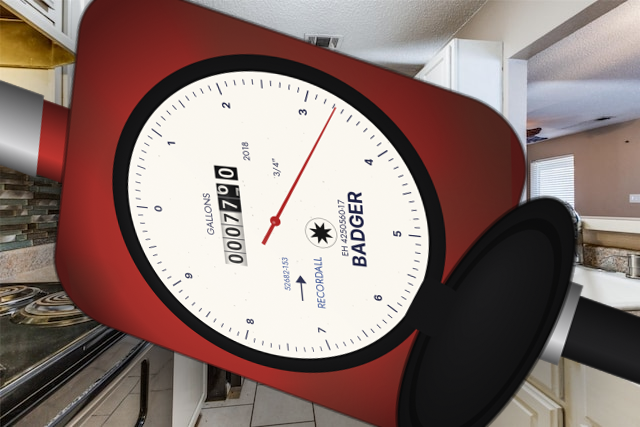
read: 7763.3 gal
